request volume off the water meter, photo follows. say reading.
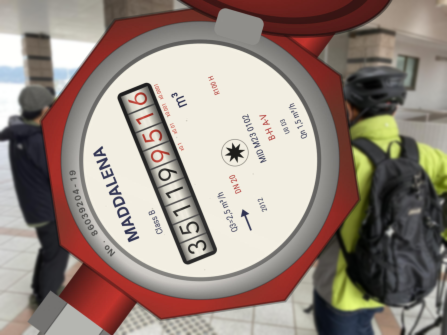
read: 35119.9516 m³
